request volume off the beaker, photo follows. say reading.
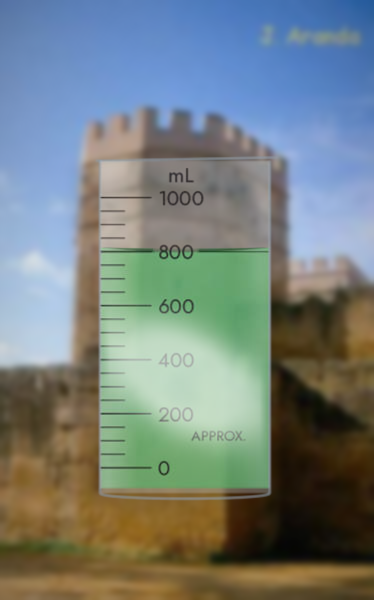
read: 800 mL
